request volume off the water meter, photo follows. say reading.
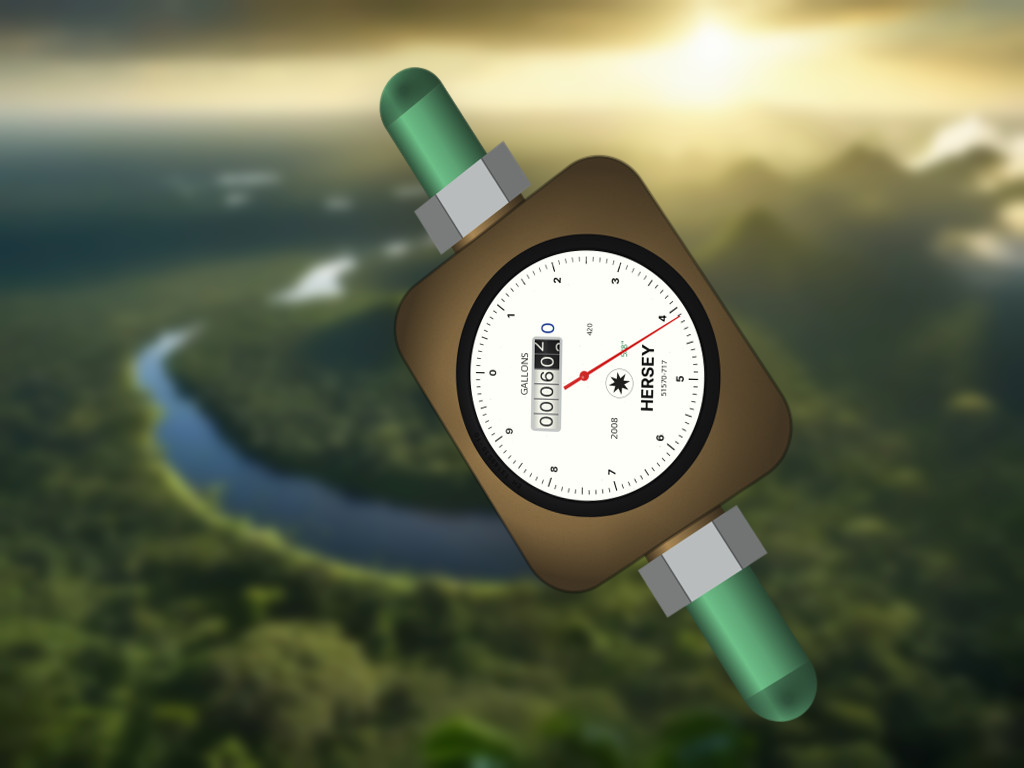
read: 6024.1 gal
